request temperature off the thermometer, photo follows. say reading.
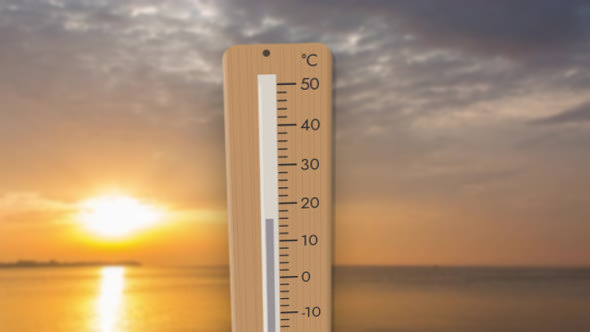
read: 16 °C
